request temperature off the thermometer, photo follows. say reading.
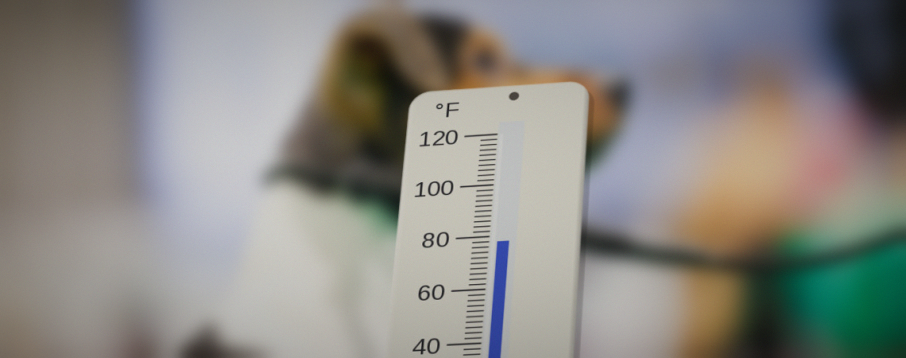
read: 78 °F
